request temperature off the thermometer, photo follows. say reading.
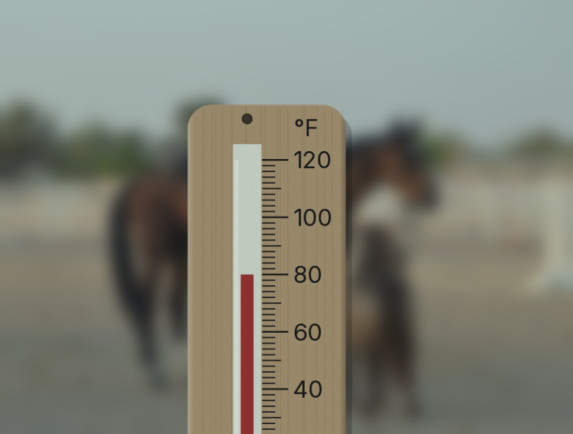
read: 80 °F
